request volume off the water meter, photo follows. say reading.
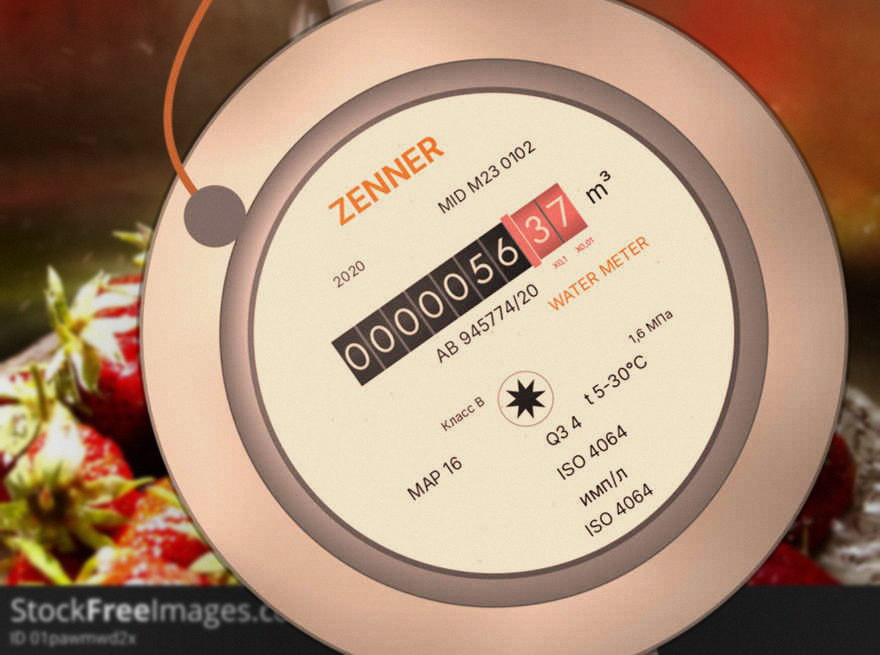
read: 56.37 m³
